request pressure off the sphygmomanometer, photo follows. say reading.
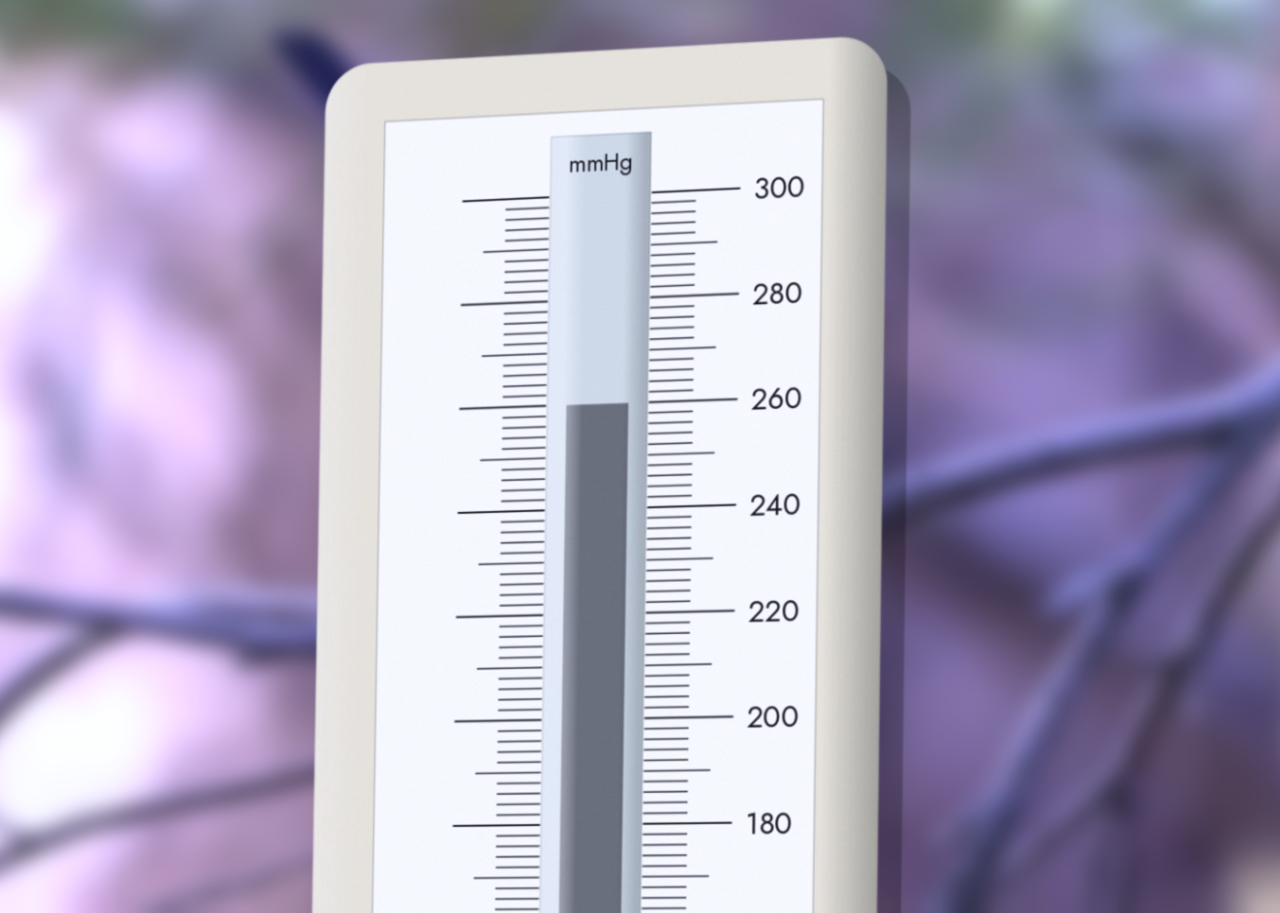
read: 260 mmHg
